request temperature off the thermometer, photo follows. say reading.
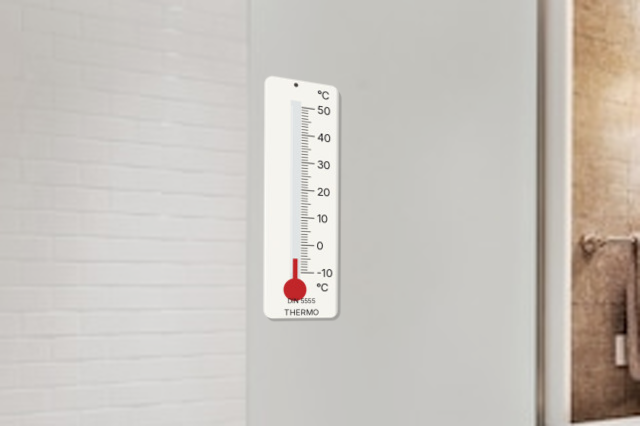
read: -5 °C
